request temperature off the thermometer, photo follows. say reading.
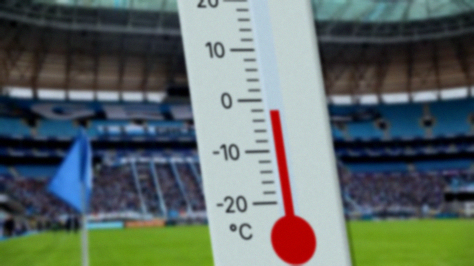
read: -2 °C
